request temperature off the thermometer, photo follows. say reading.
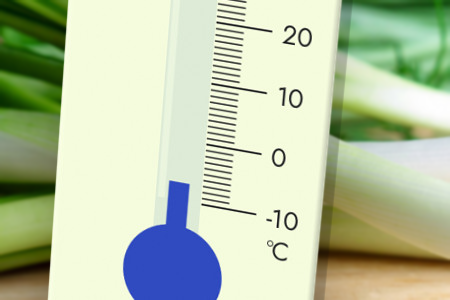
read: -7 °C
